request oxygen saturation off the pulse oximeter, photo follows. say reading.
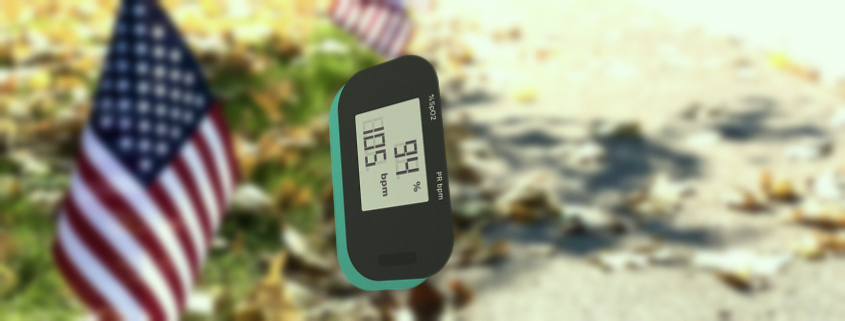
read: 94 %
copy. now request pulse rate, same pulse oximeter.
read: 105 bpm
